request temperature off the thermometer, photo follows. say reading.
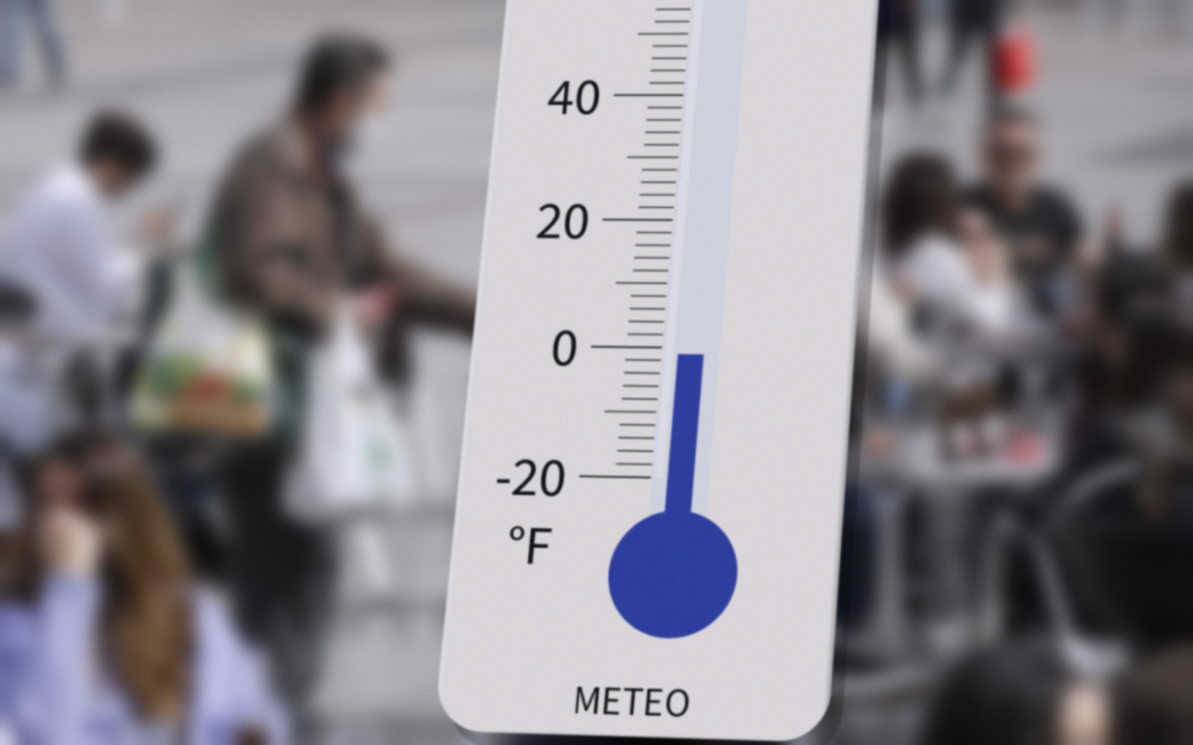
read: -1 °F
